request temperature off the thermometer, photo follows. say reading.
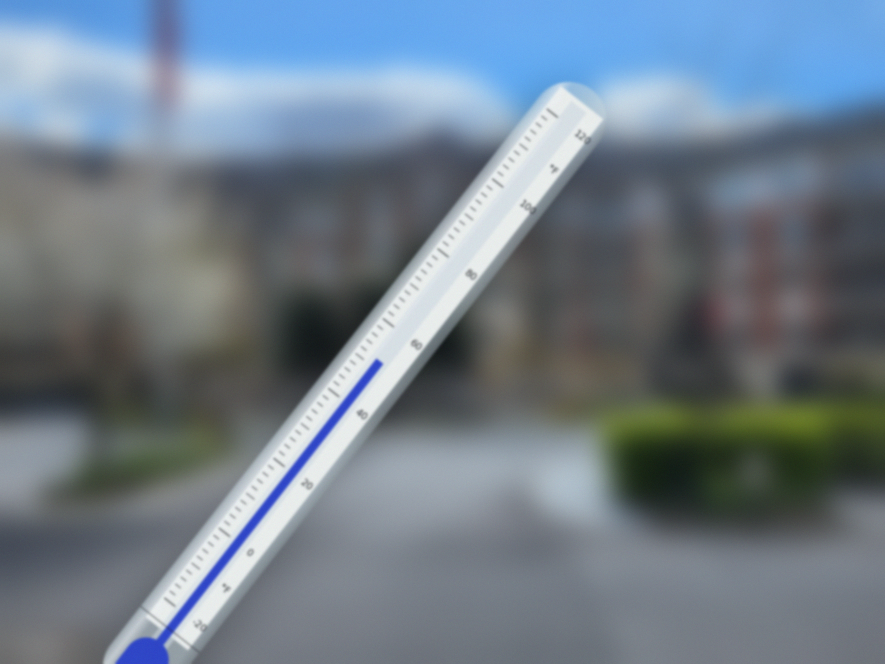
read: 52 °F
